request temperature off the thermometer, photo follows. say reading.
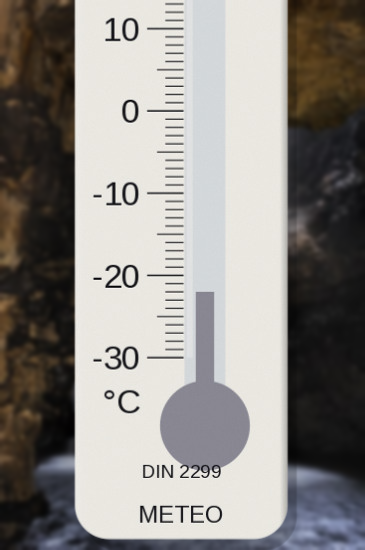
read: -22 °C
